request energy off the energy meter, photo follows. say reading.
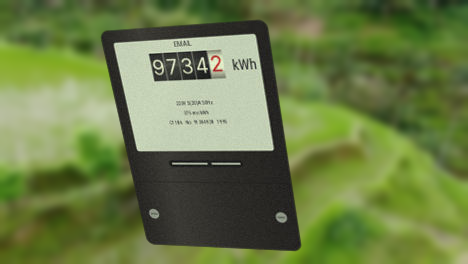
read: 9734.2 kWh
